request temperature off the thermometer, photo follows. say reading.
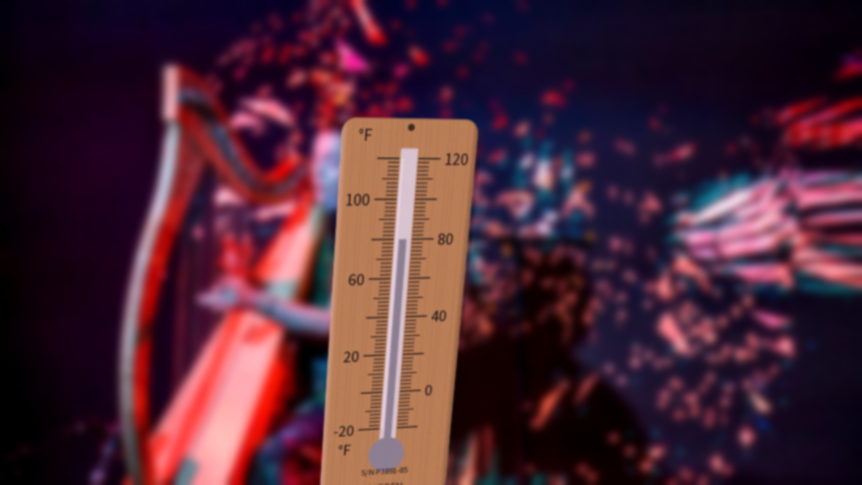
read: 80 °F
